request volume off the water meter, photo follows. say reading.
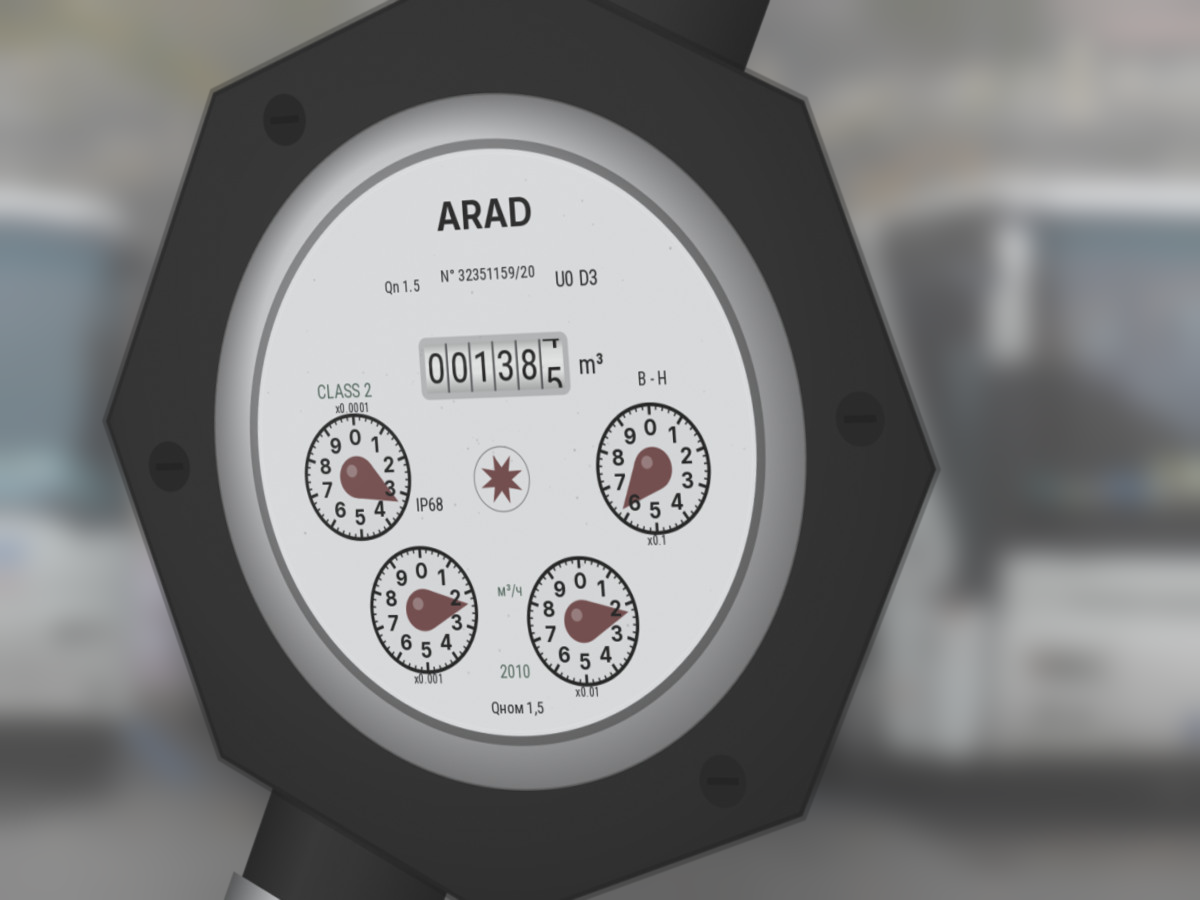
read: 1384.6223 m³
